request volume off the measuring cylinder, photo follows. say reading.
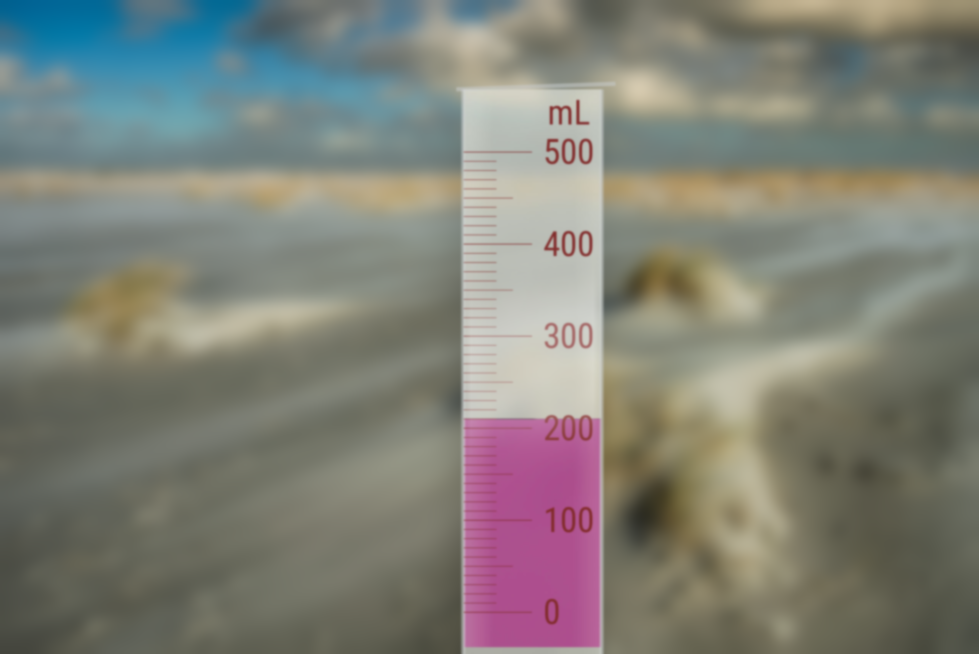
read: 210 mL
